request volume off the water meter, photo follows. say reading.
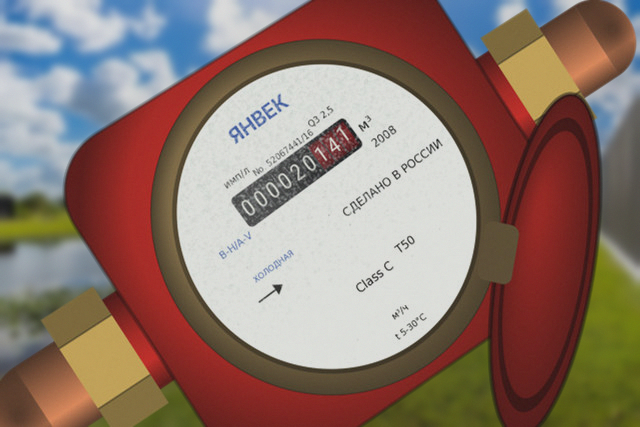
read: 20.141 m³
